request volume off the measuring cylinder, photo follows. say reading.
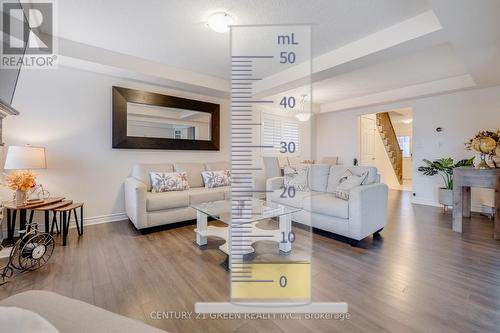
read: 4 mL
